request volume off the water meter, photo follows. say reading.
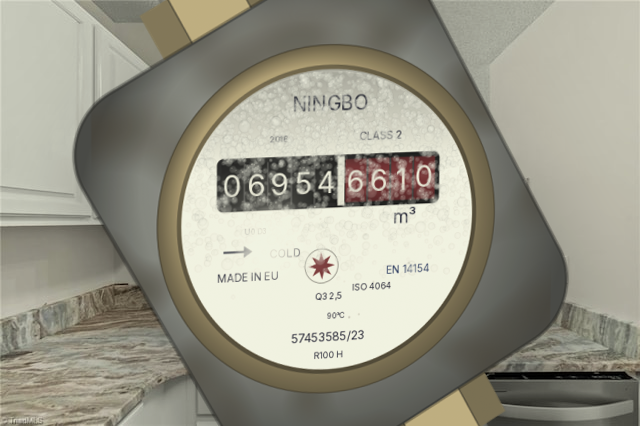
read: 6954.6610 m³
